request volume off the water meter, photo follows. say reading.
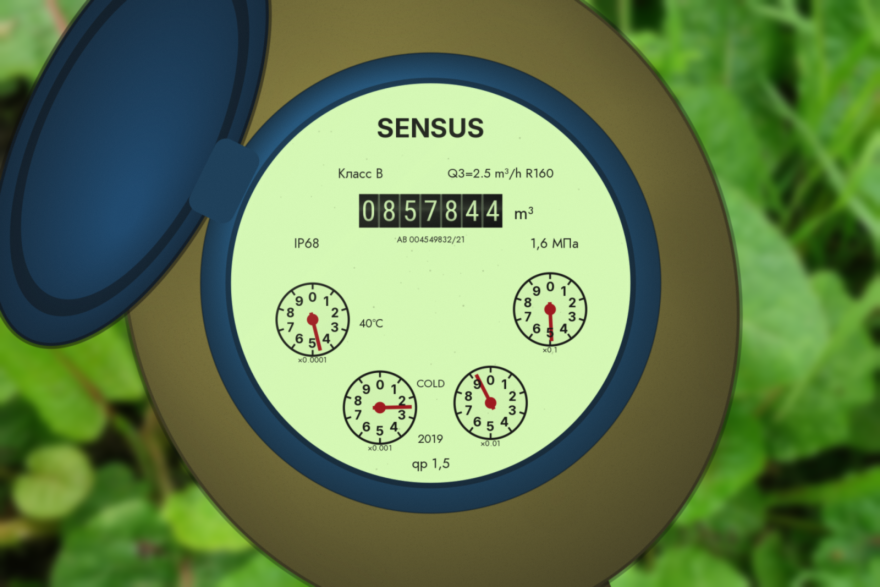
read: 857844.4924 m³
